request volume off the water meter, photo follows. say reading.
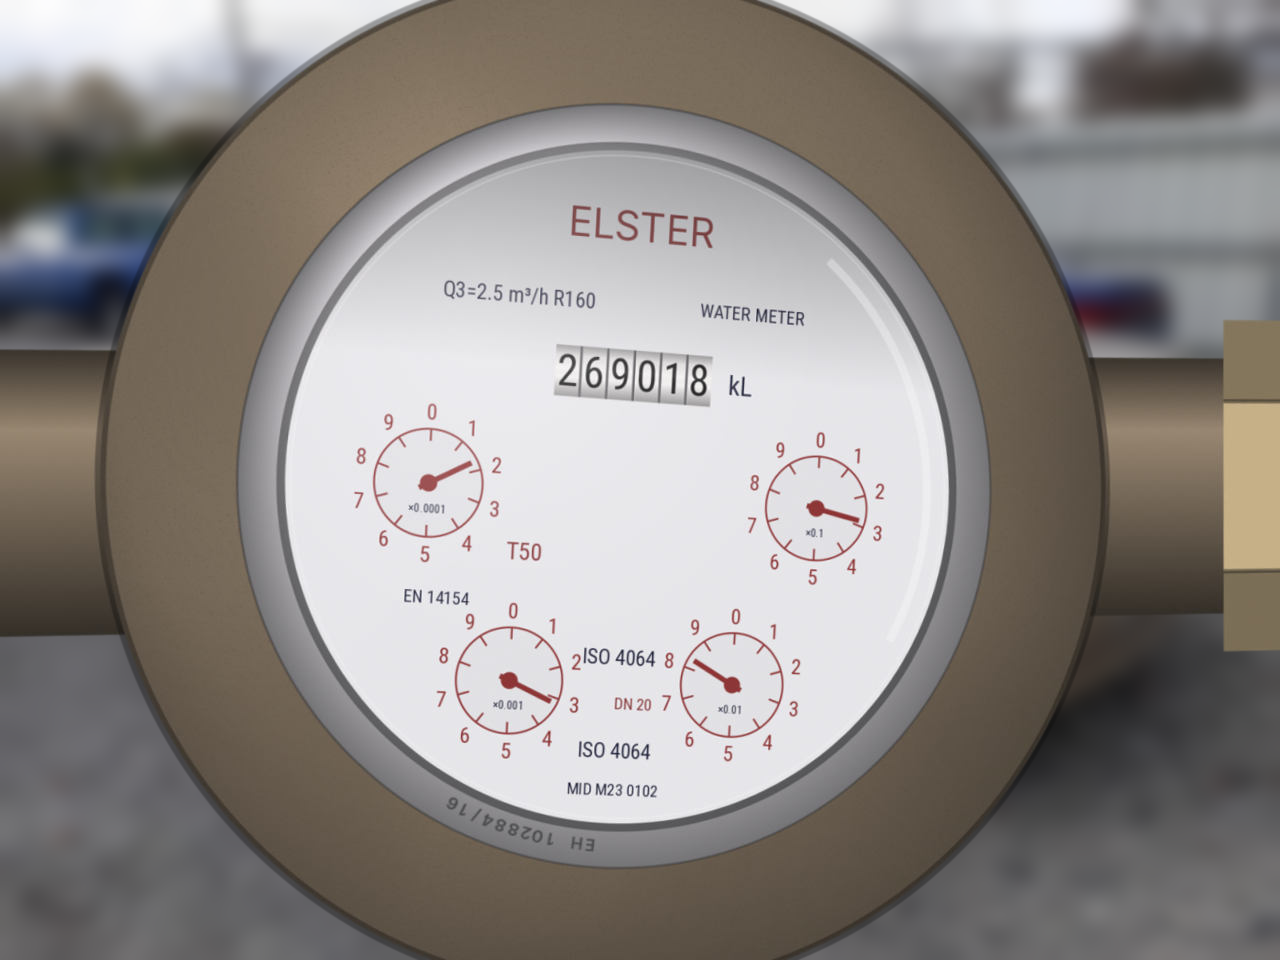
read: 269018.2831 kL
